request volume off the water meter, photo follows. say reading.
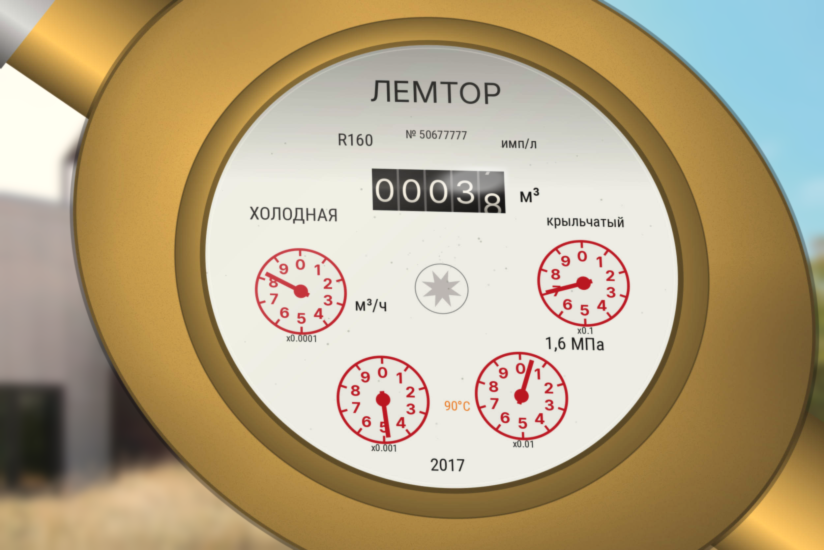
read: 37.7048 m³
